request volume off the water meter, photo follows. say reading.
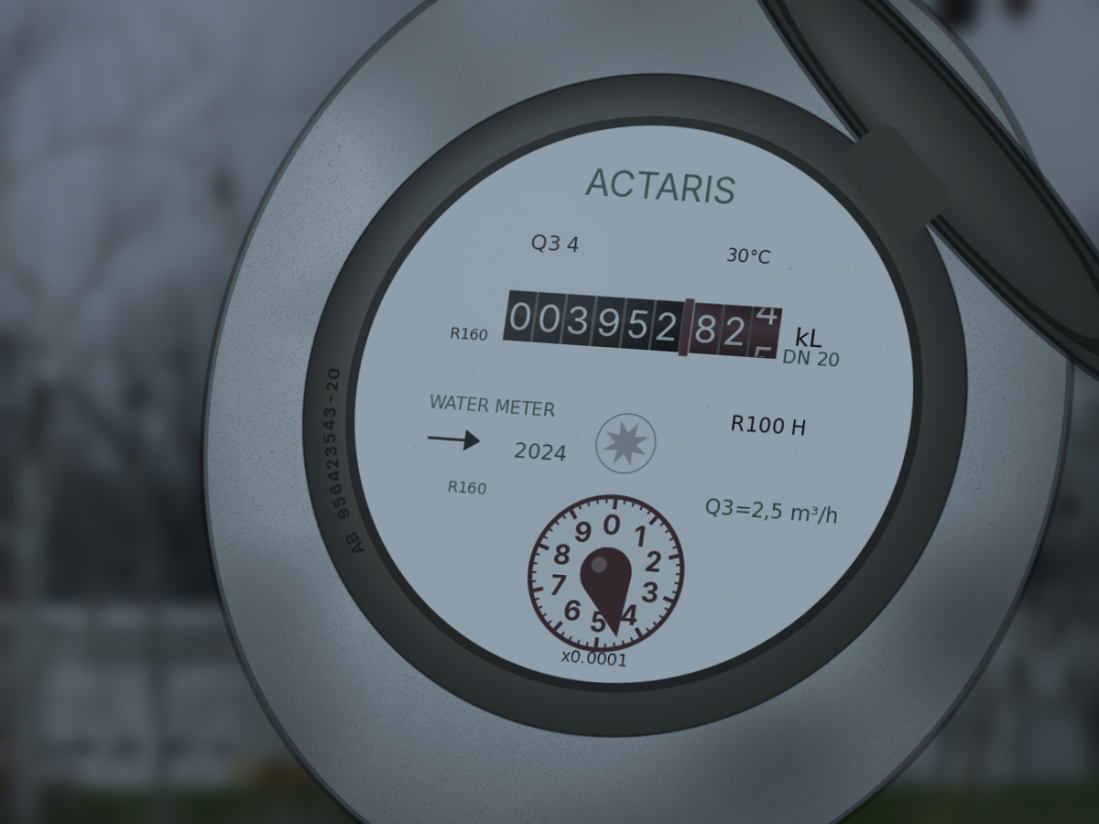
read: 3952.8244 kL
